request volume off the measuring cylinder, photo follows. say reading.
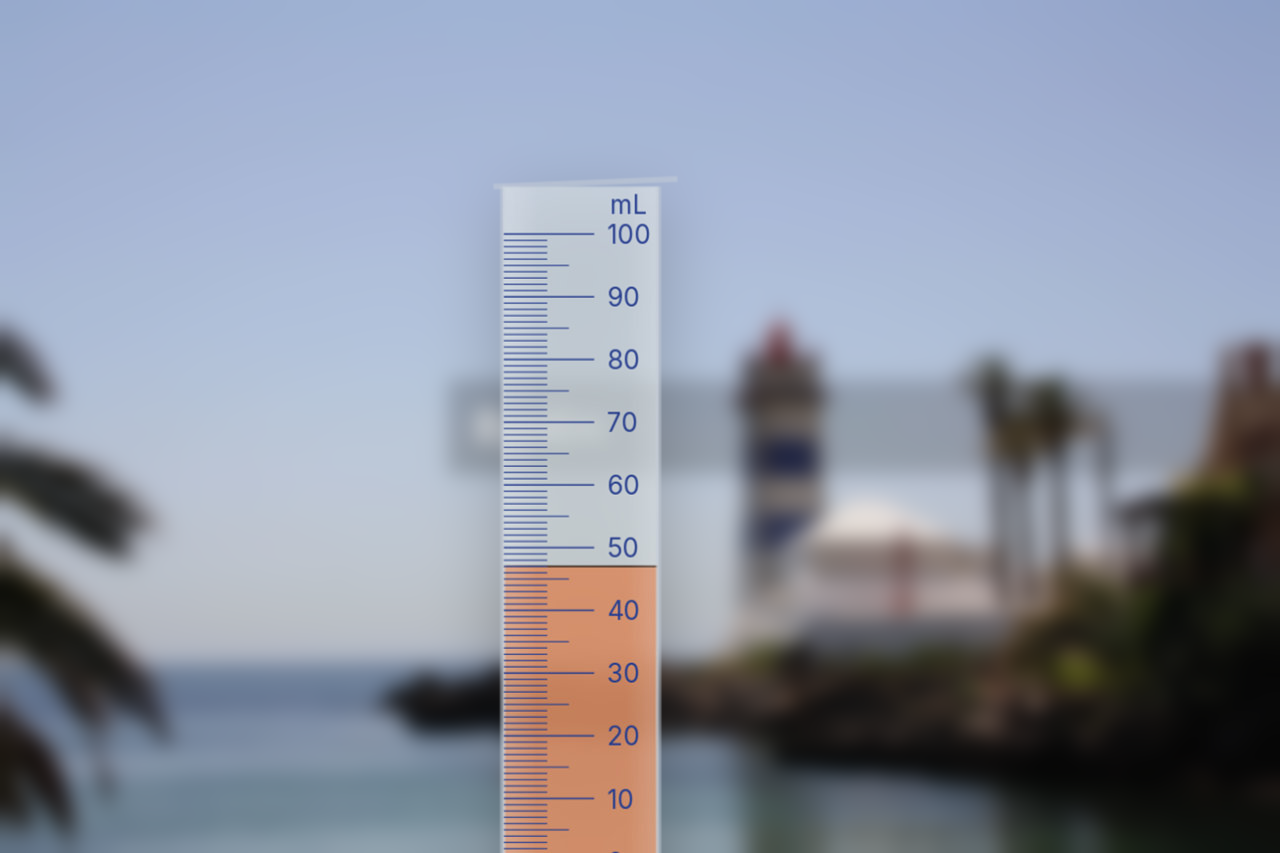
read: 47 mL
